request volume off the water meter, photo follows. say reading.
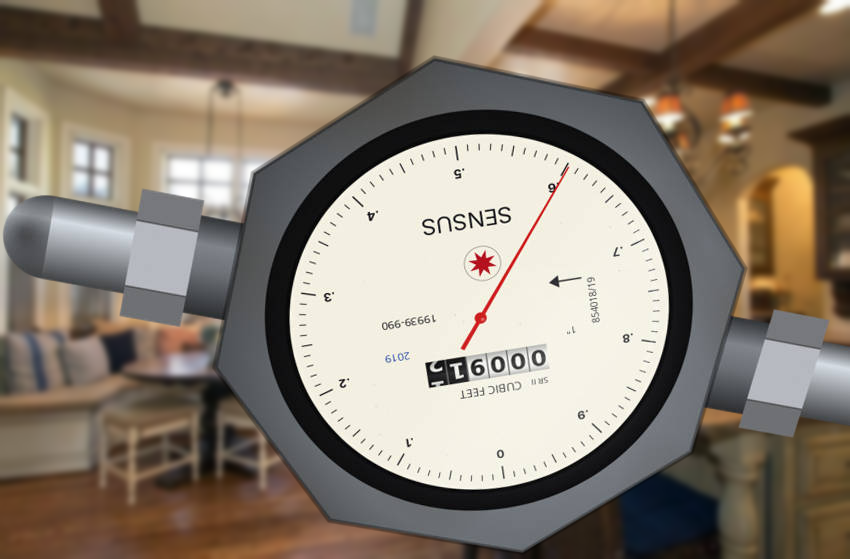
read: 911.60 ft³
